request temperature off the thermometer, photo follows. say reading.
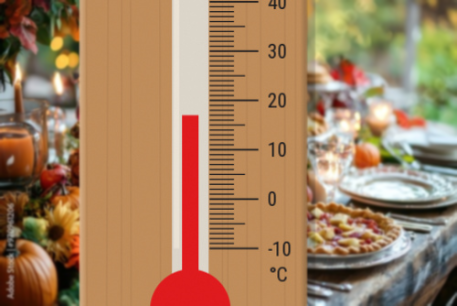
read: 17 °C
